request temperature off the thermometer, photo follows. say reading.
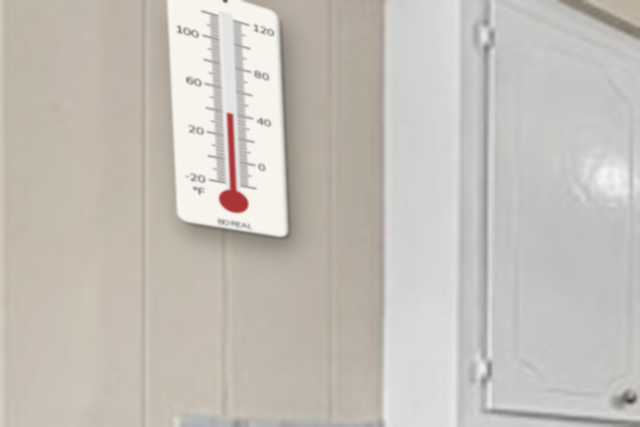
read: 40 °F
